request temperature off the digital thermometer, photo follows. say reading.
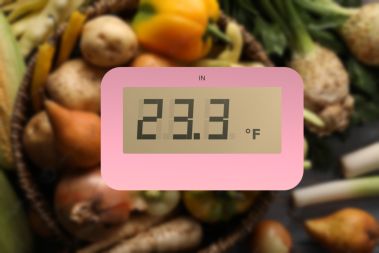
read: 23.3 °F
